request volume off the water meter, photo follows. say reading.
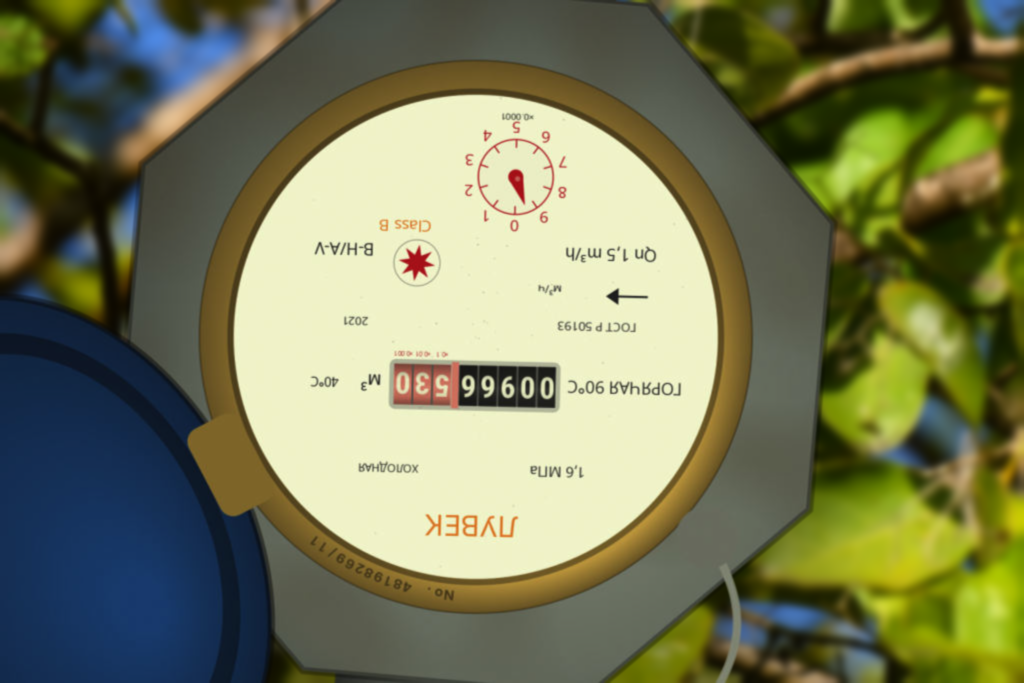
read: 966.5299 m³
